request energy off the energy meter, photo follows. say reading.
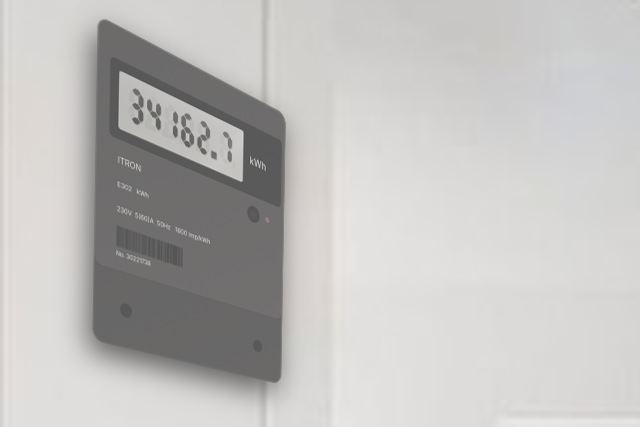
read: 34162.7 kWh
